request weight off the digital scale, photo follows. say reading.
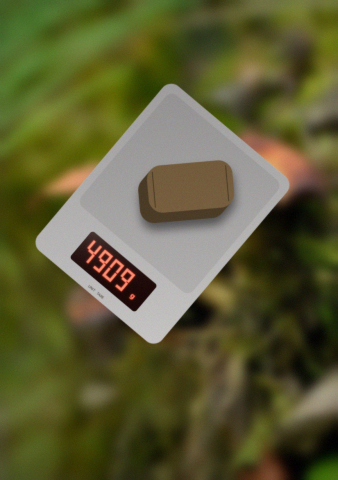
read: 4909 g
